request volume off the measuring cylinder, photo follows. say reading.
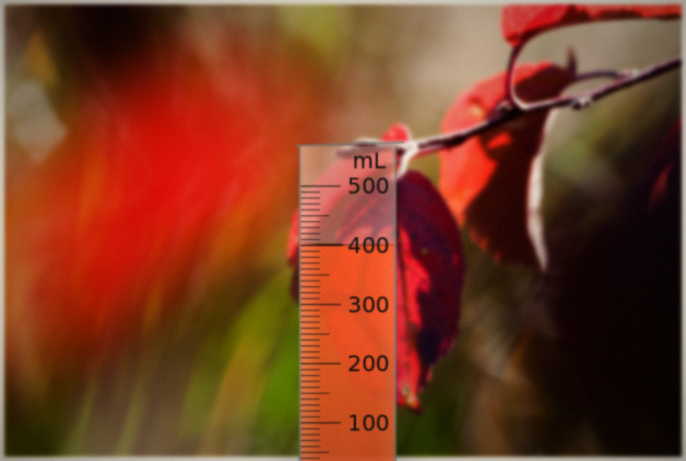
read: 400 mL
